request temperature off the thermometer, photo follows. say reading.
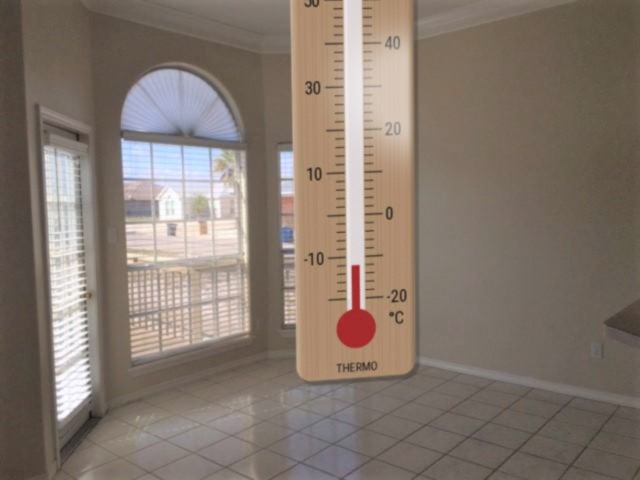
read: -12 °C
